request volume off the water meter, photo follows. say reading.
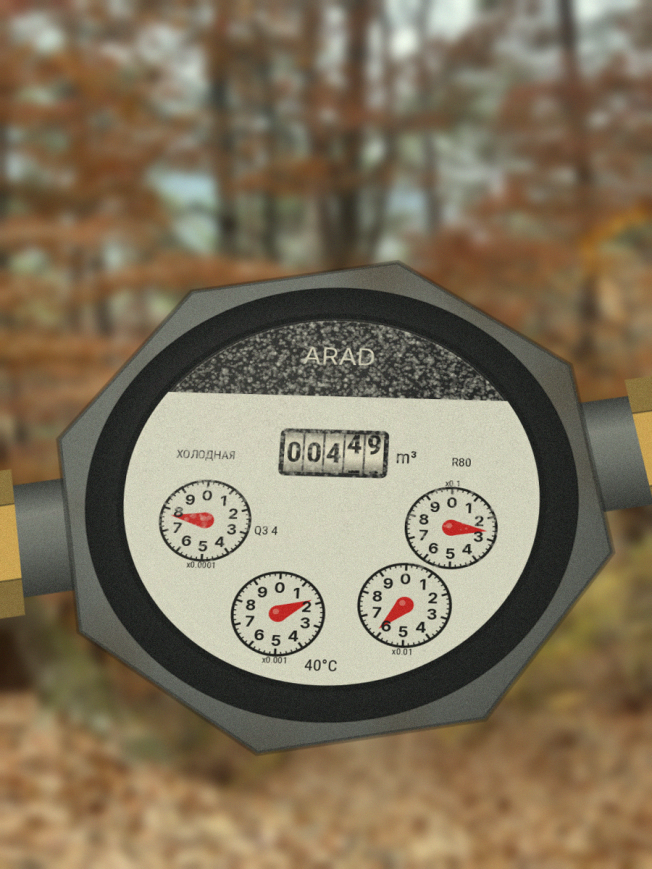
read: 449.2617 m³
